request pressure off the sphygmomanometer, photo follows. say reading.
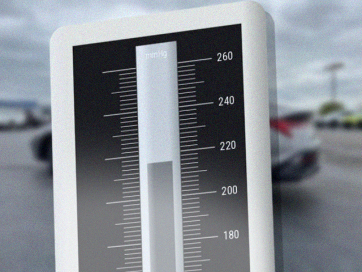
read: 216 mmHg
